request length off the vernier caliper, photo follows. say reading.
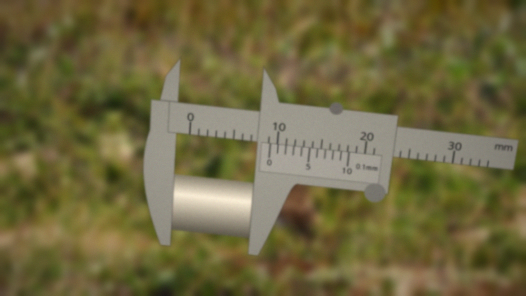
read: 9.2 mm
